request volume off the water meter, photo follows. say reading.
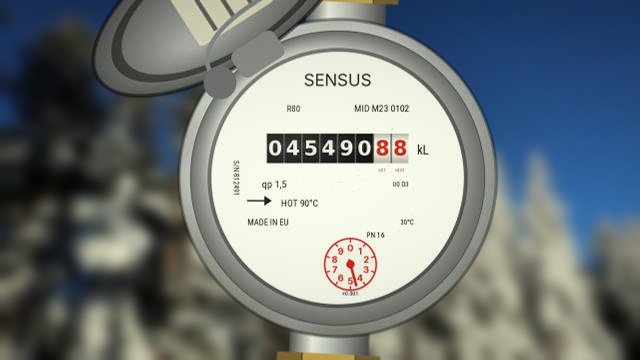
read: 45490.884 kL
